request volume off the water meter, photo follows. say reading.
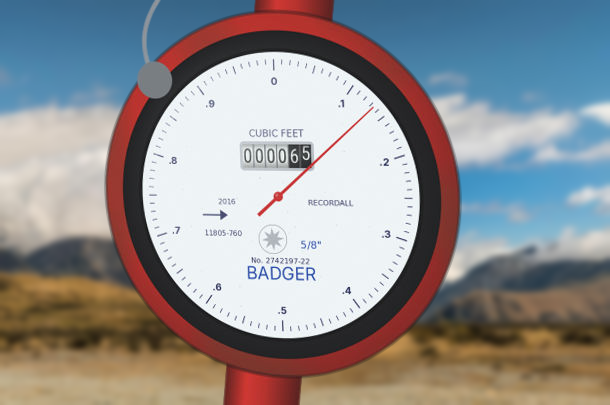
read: 65.13 ft³
